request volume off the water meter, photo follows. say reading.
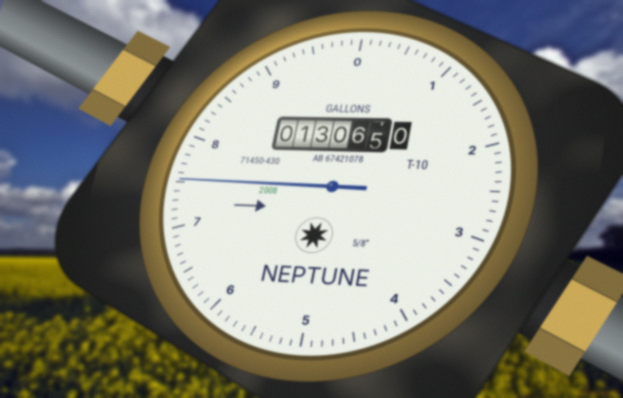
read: 130647.5 gal
